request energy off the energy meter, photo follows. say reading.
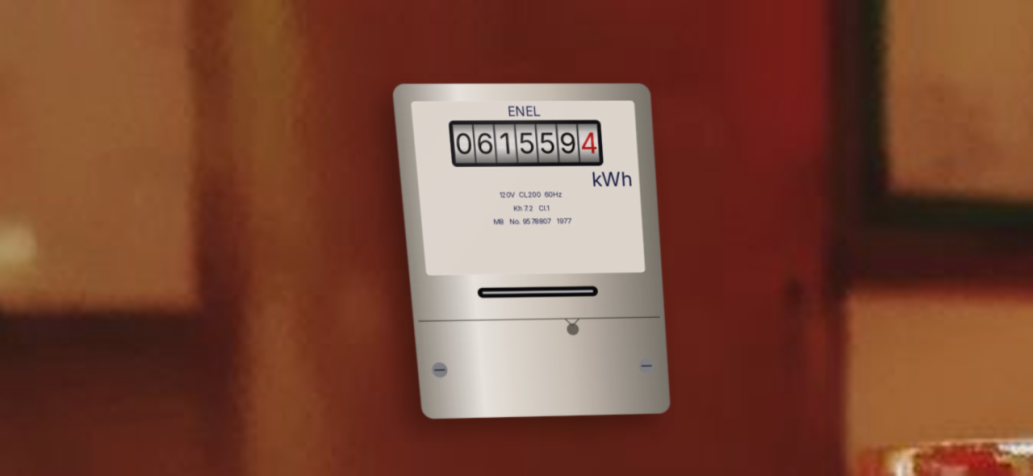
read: 61559.4 kWh
